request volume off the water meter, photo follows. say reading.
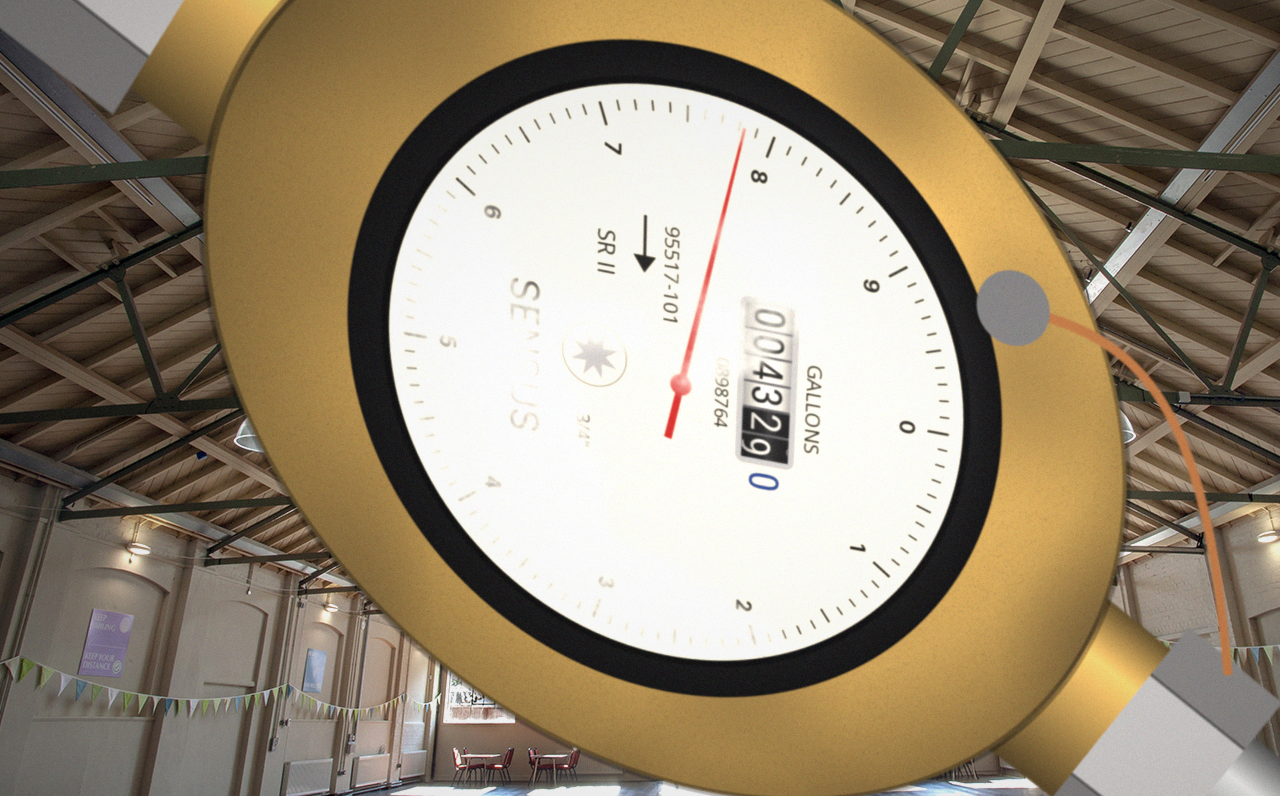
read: 43287.8 gal
